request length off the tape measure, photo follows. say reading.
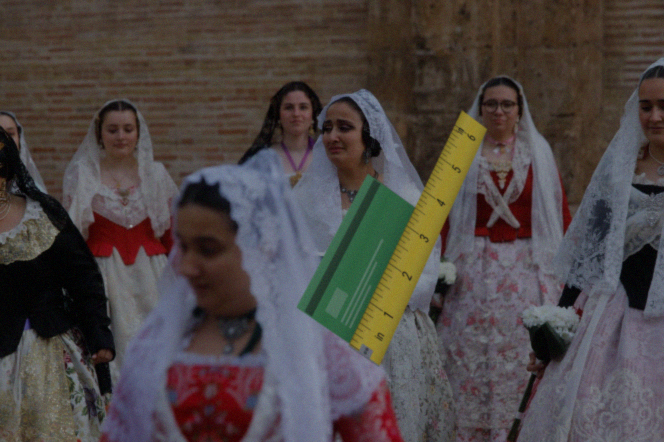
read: 3.5 in
